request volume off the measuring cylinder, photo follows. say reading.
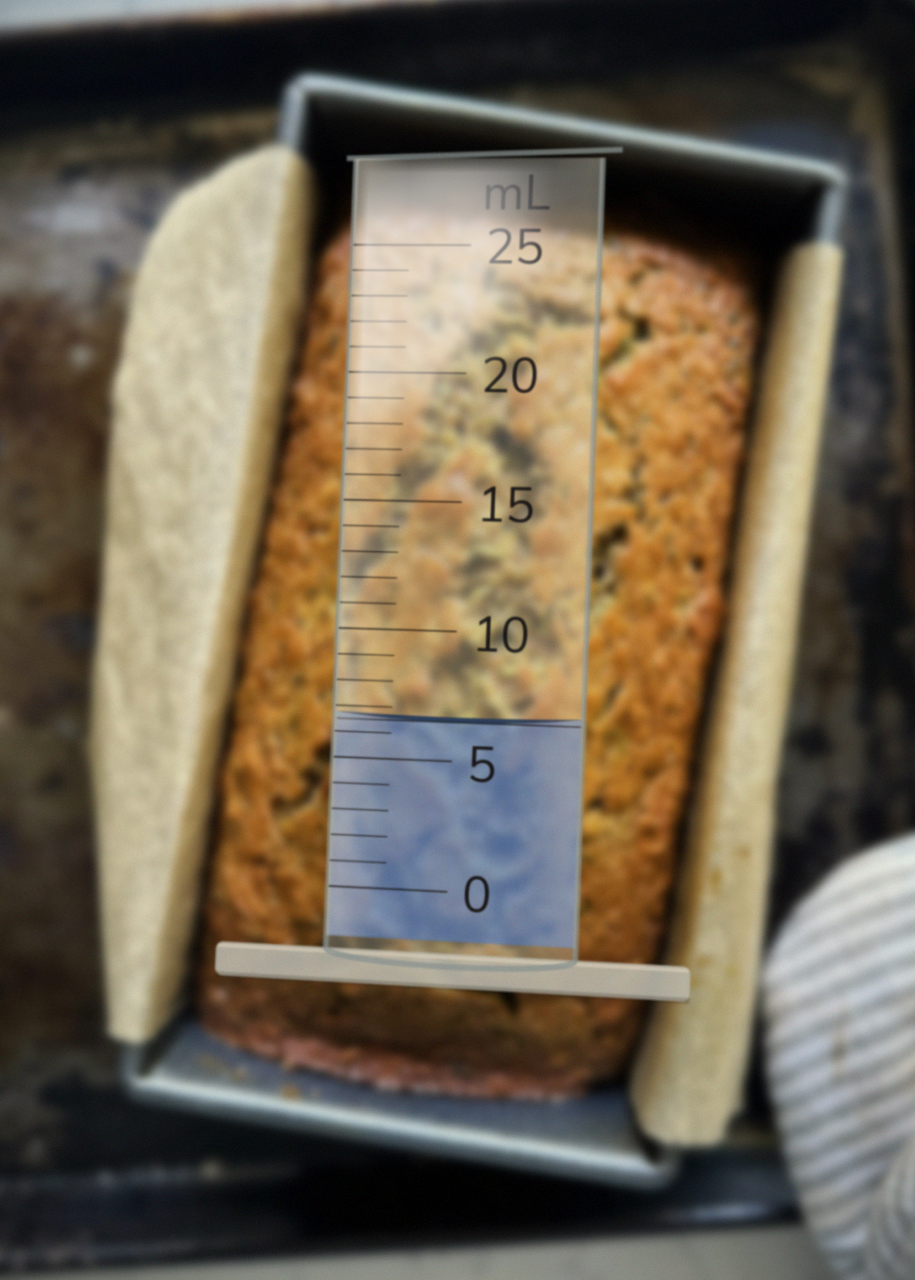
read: 6.5 mL
